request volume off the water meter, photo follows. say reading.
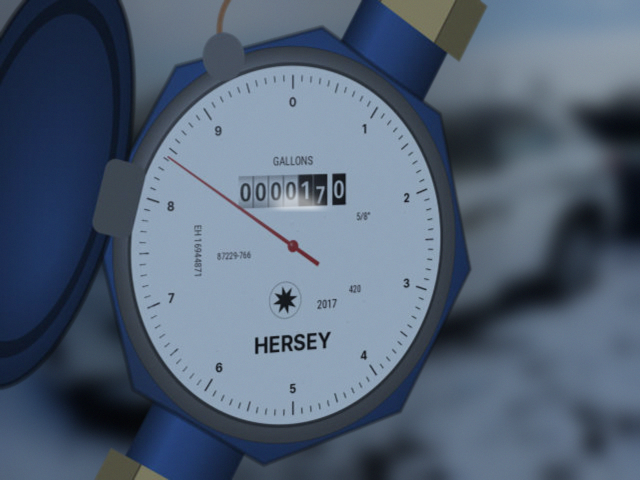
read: 168.4 gal
